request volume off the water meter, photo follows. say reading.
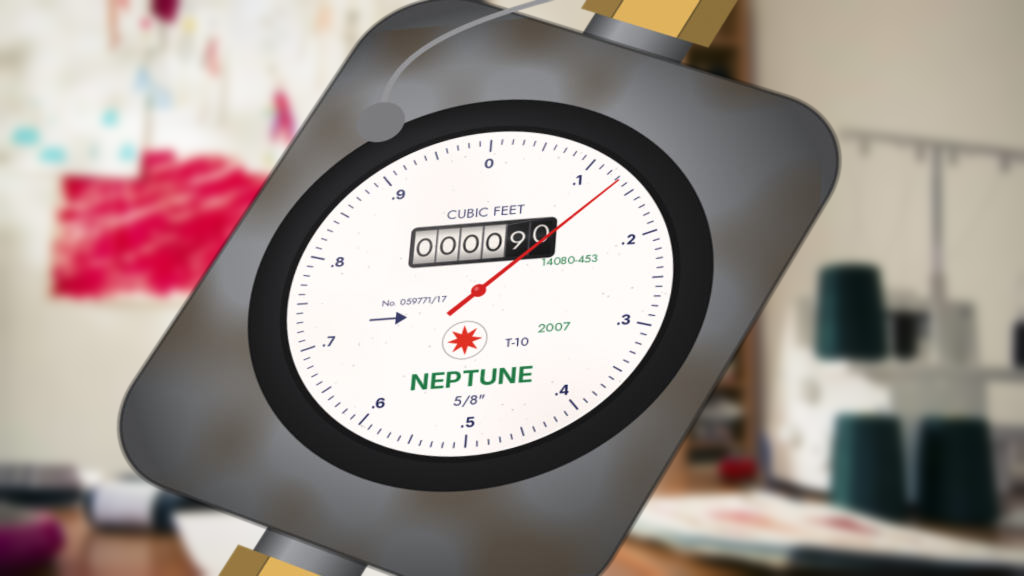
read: 90.13 ft³
